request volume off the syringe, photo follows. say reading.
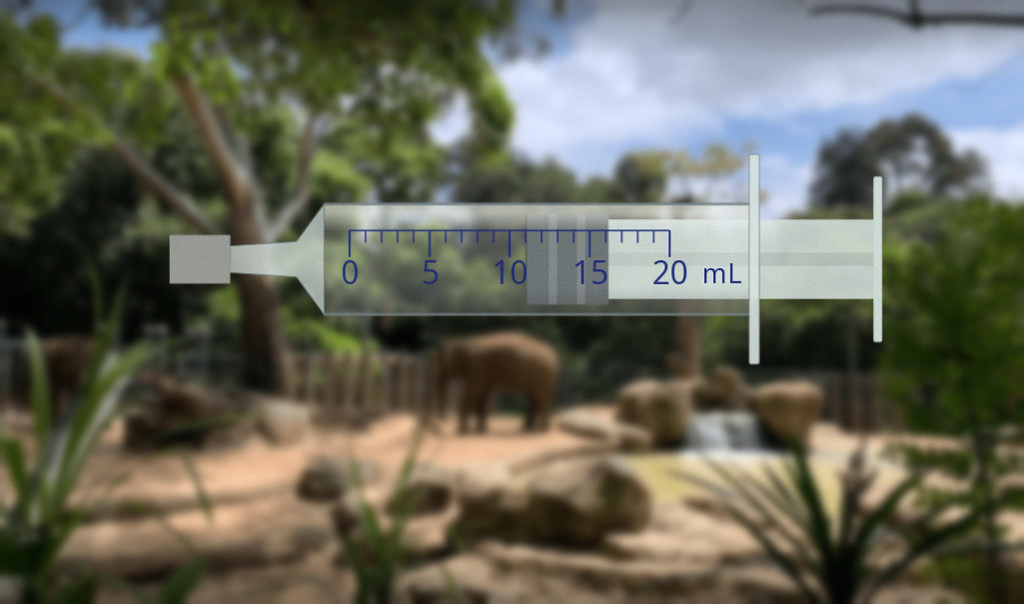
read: 11 mL
